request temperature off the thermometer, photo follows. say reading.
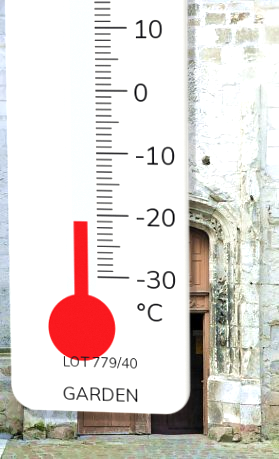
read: -21 °C
